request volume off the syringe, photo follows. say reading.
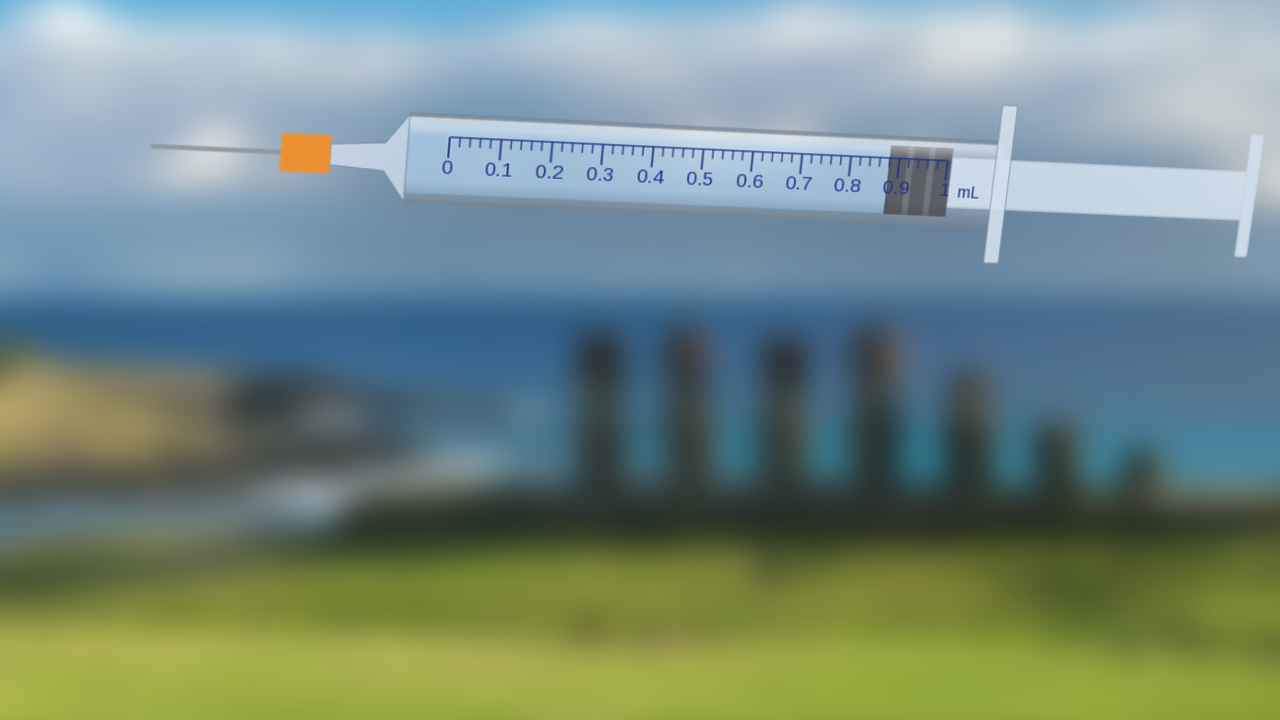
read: 0.88 mL
